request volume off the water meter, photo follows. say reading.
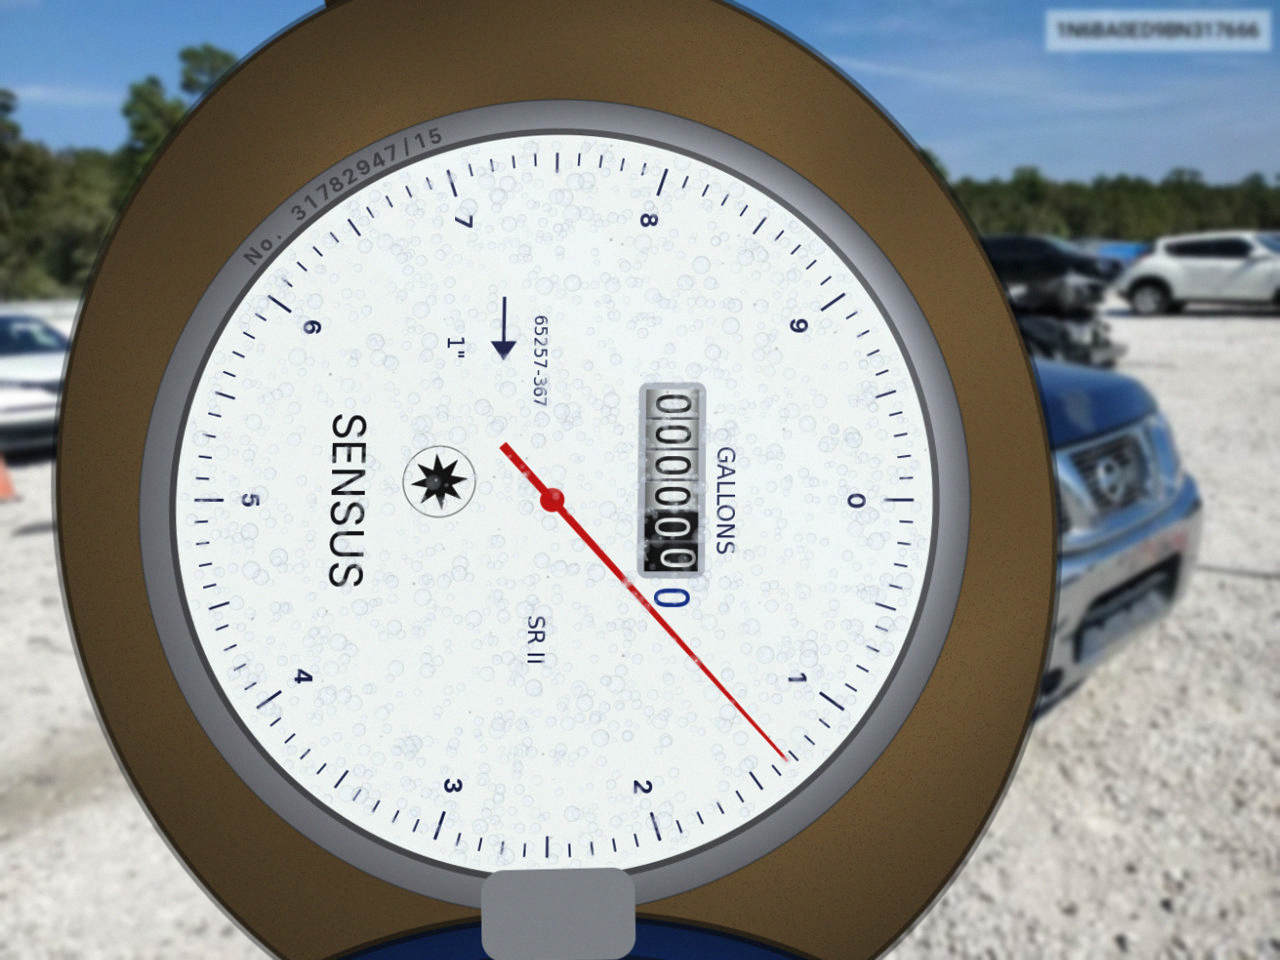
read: 1.3 gal
